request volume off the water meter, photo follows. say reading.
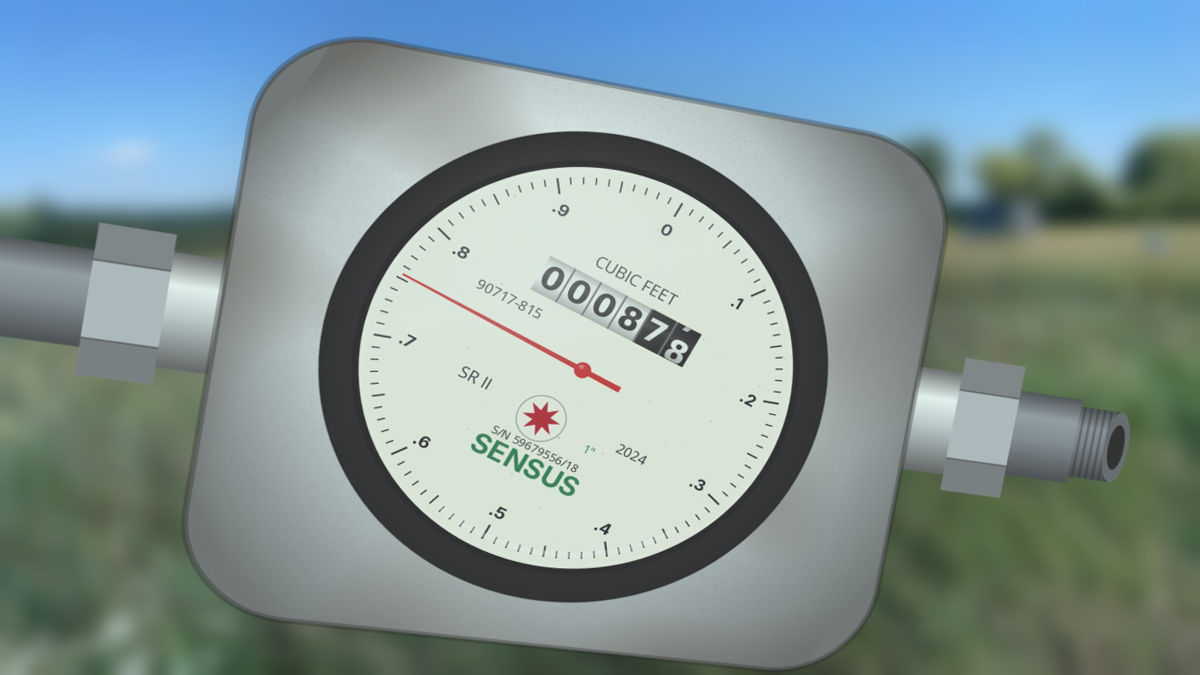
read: 877.75 ft³
